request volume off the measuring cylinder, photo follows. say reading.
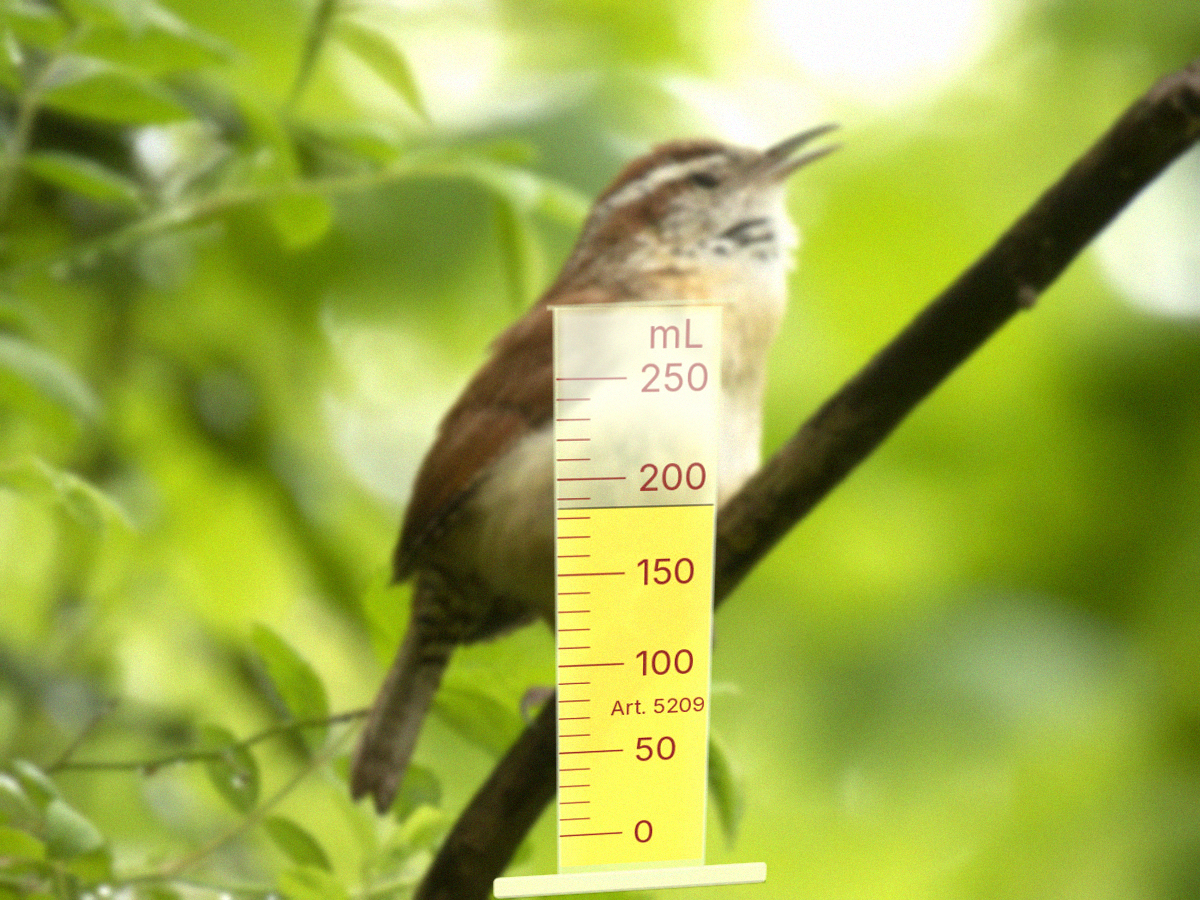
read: 185 mL
